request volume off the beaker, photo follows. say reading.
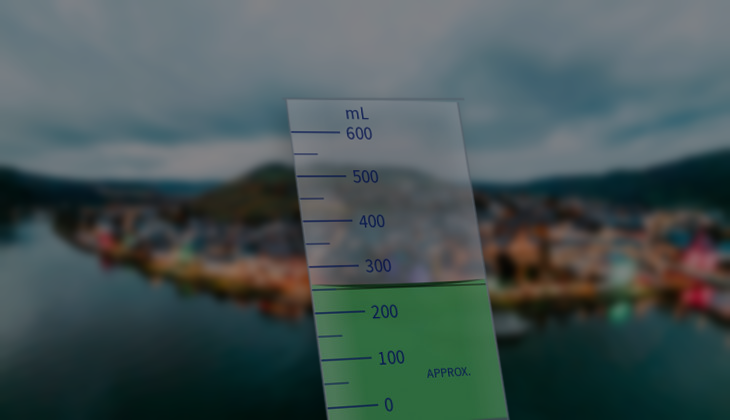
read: 250 mL
